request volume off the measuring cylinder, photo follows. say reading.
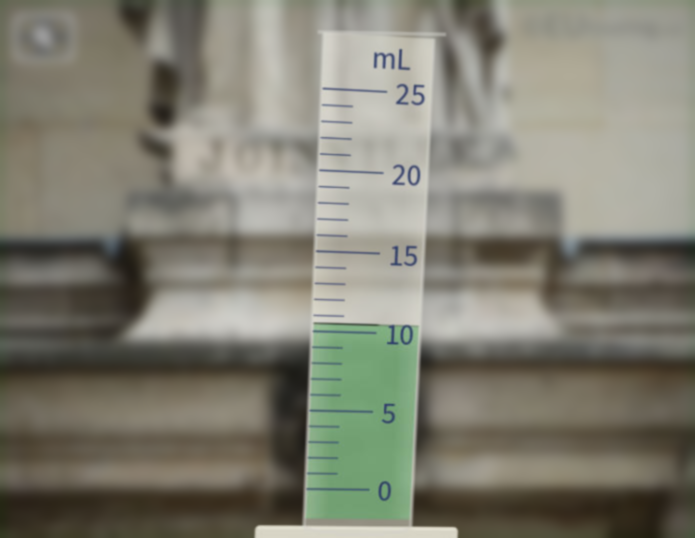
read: 10.5 mL
